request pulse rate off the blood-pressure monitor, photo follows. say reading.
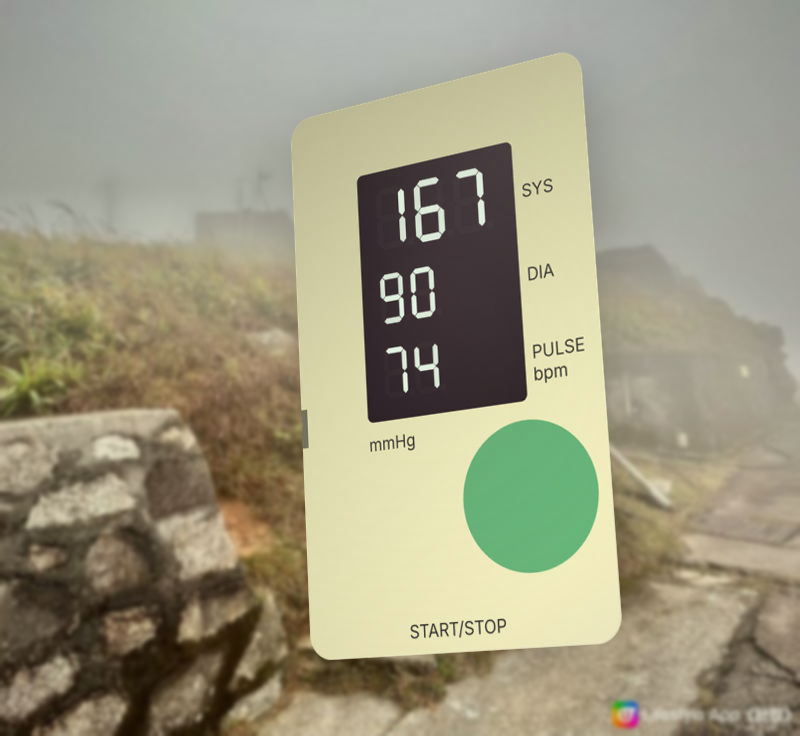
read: 74 bpm
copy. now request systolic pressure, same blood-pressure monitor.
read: 167 mmHg
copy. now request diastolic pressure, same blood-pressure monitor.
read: 90 mmHg
